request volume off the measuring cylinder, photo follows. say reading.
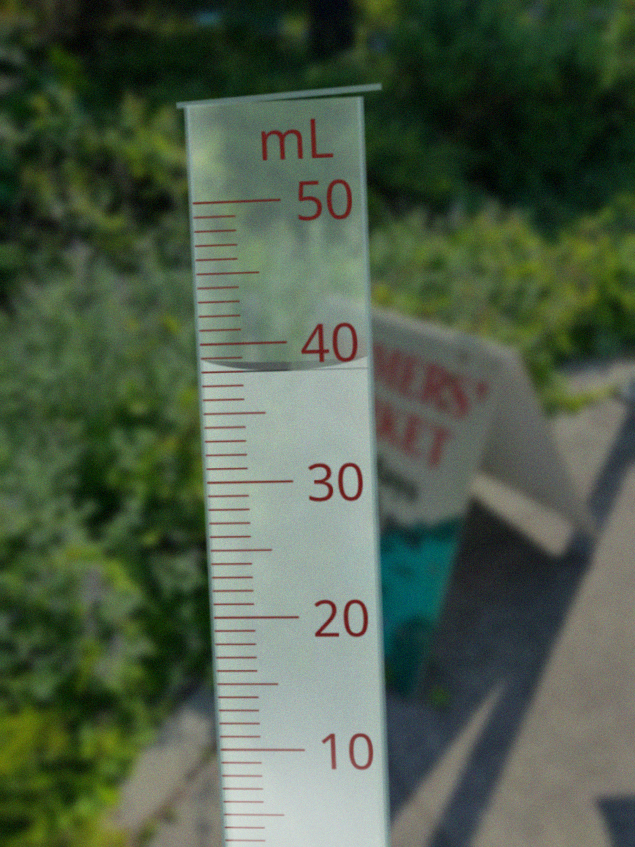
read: 38 mL
